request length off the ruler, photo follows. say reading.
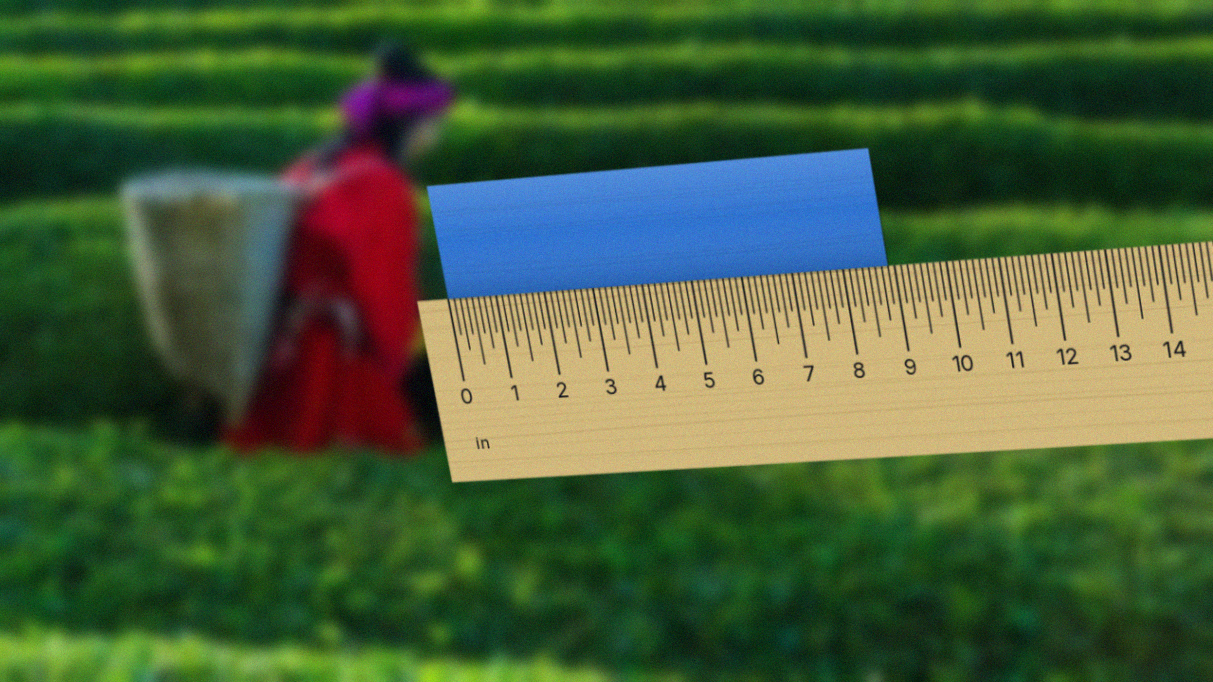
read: 8.875 in
